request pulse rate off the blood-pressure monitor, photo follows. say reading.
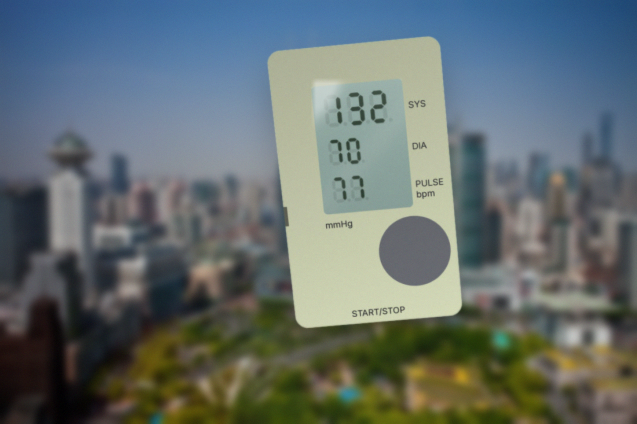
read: 77 bpm
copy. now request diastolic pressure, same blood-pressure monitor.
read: 70 mmHg
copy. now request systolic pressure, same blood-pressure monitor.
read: 132 mmHg
